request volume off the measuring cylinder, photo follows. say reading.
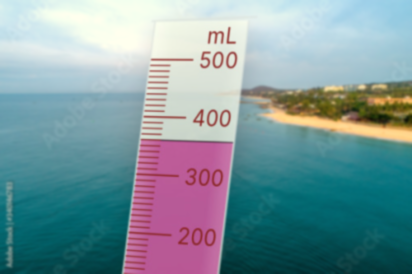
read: 360 mL
